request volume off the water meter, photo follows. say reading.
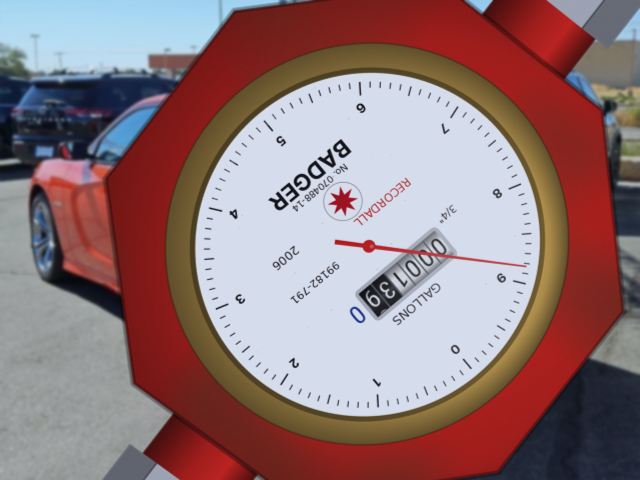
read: 1388.8 gal
